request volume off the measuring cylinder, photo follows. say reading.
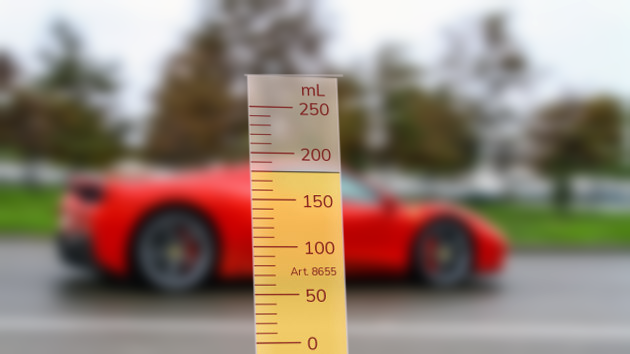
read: 180 mL
